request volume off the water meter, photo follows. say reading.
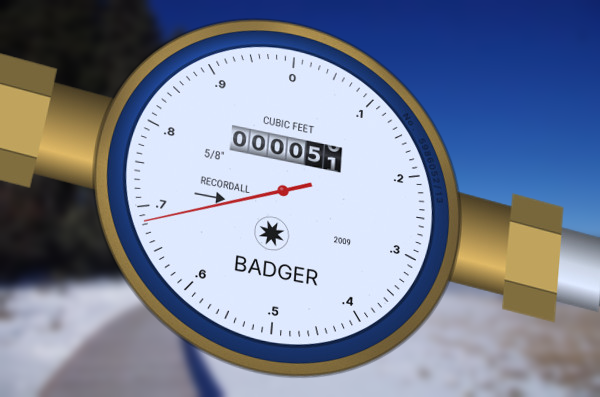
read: 50.68 ft³
